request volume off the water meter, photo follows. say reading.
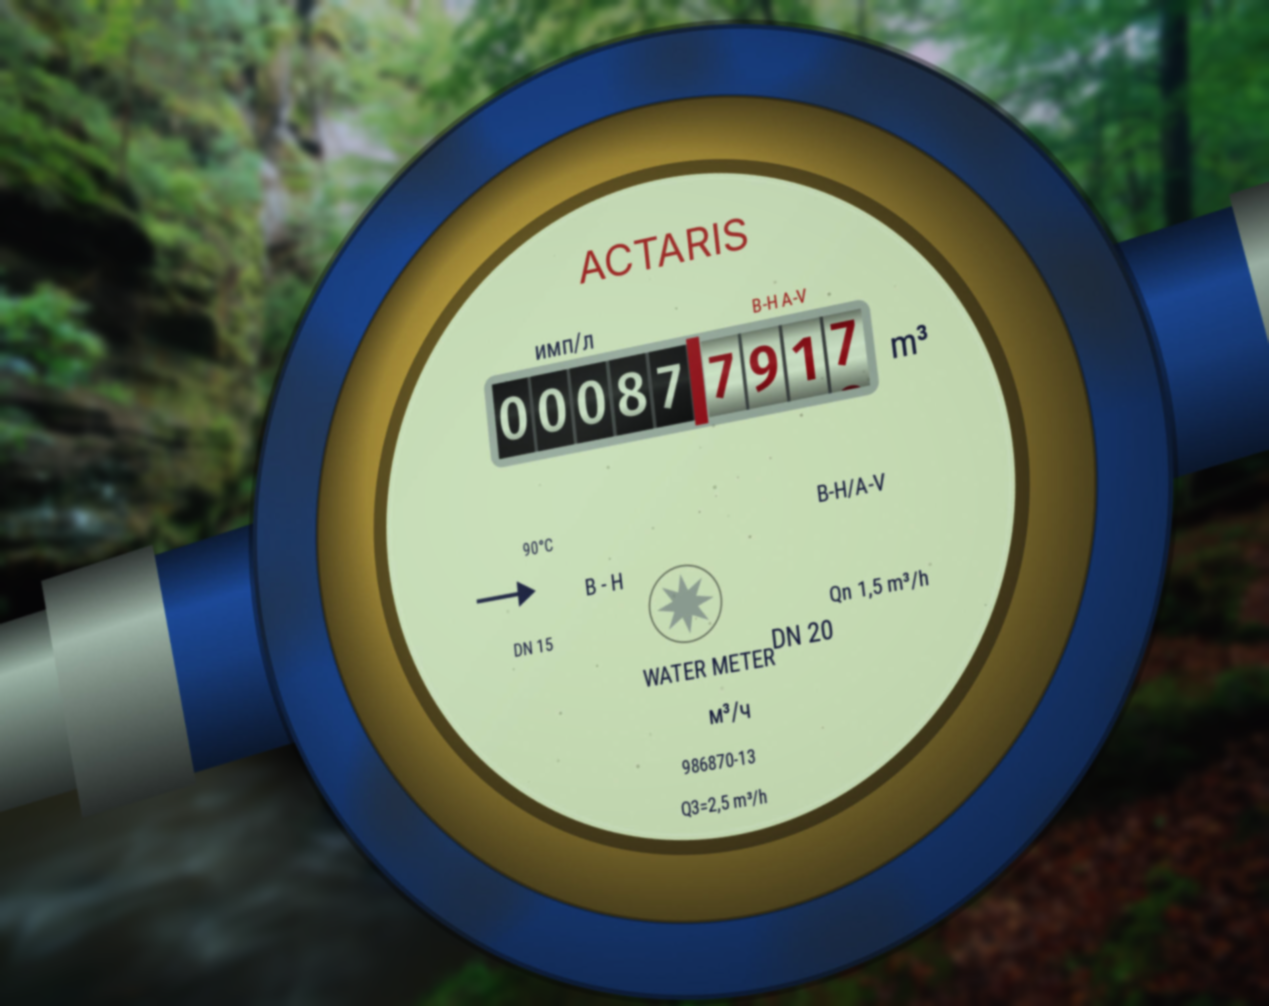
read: 87.7917 m³
